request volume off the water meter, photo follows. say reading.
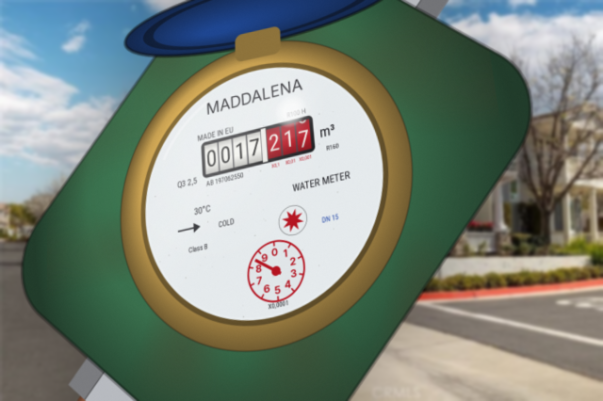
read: 17.2168 m³
